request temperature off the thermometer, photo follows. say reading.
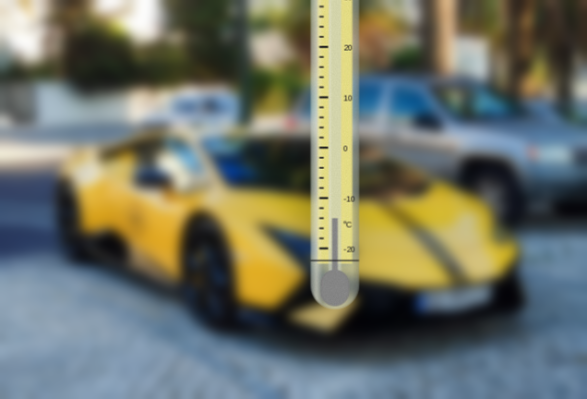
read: -14 °C
